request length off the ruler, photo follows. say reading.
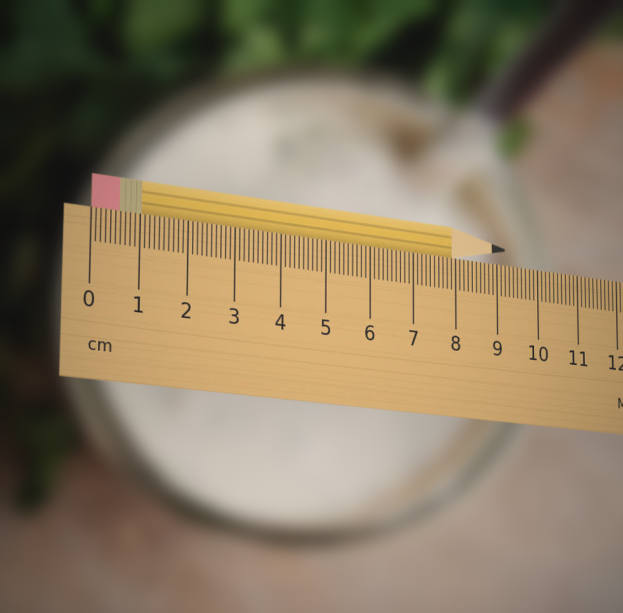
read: 9.2 cm
